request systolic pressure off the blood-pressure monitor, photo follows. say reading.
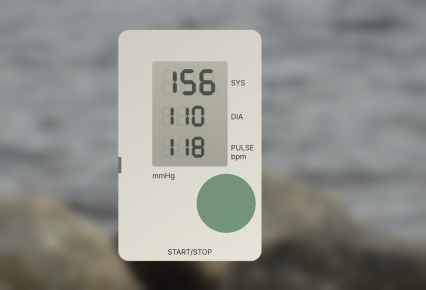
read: 156 mmHg
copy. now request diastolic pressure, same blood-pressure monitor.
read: 110 mmHg
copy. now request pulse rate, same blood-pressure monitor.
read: 118 bpm
